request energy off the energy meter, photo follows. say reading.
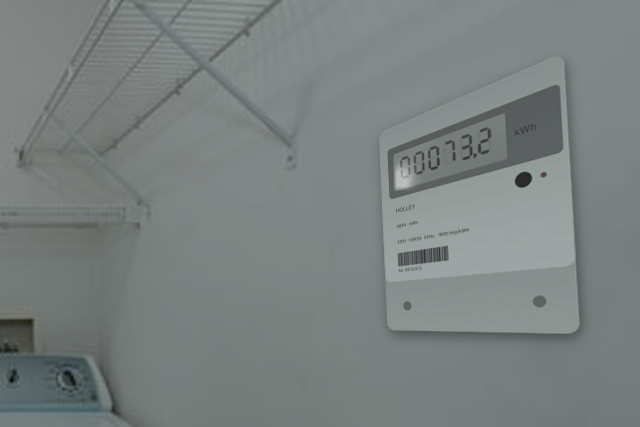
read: 73.2 kWh
